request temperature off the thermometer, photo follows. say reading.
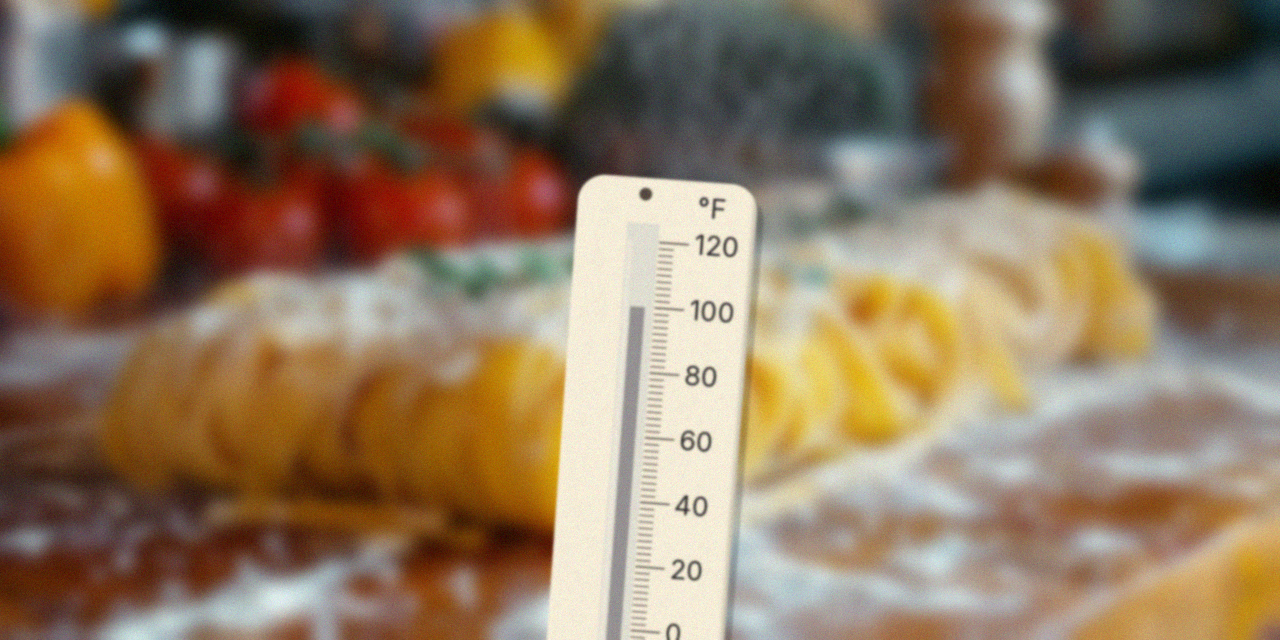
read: 100 °F
